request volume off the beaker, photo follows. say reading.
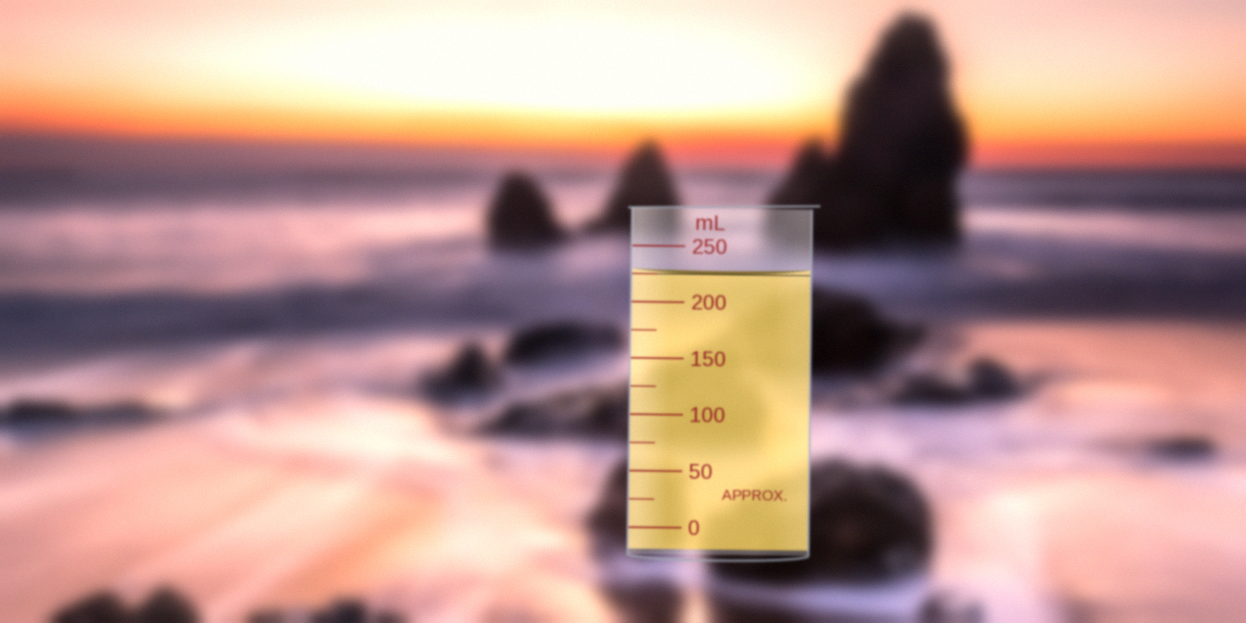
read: 225 mL
